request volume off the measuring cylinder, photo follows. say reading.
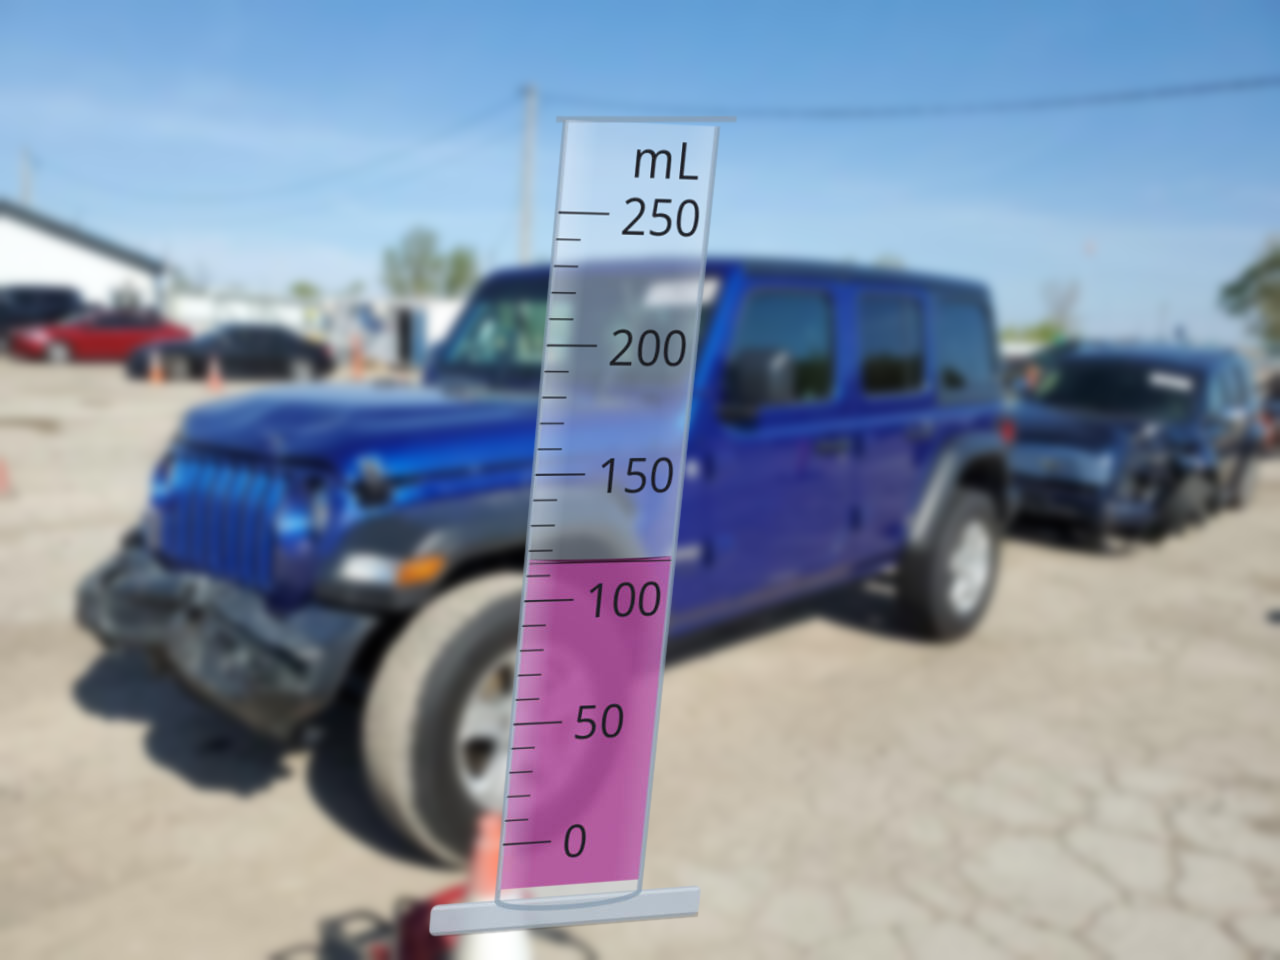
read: 115 mL
